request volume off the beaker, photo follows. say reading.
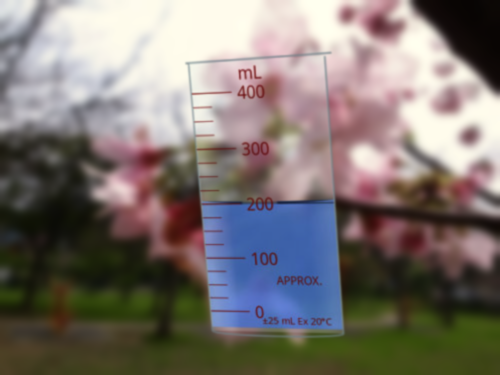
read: 200 mL
